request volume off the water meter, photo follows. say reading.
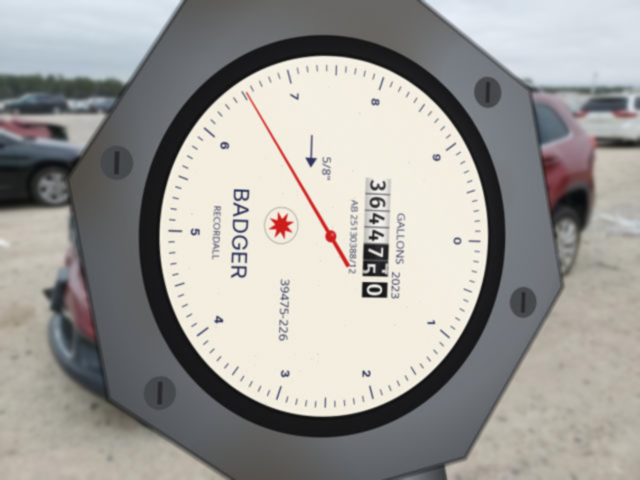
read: 3644746.5 gal
